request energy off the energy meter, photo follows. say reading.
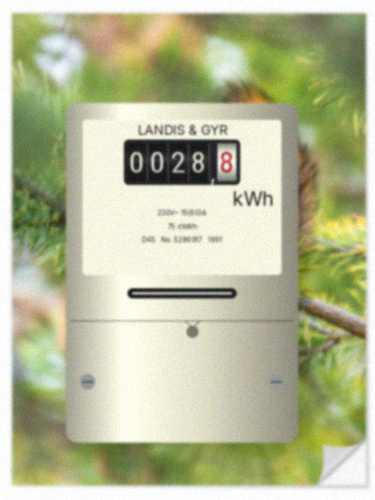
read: 28.8 kWh
